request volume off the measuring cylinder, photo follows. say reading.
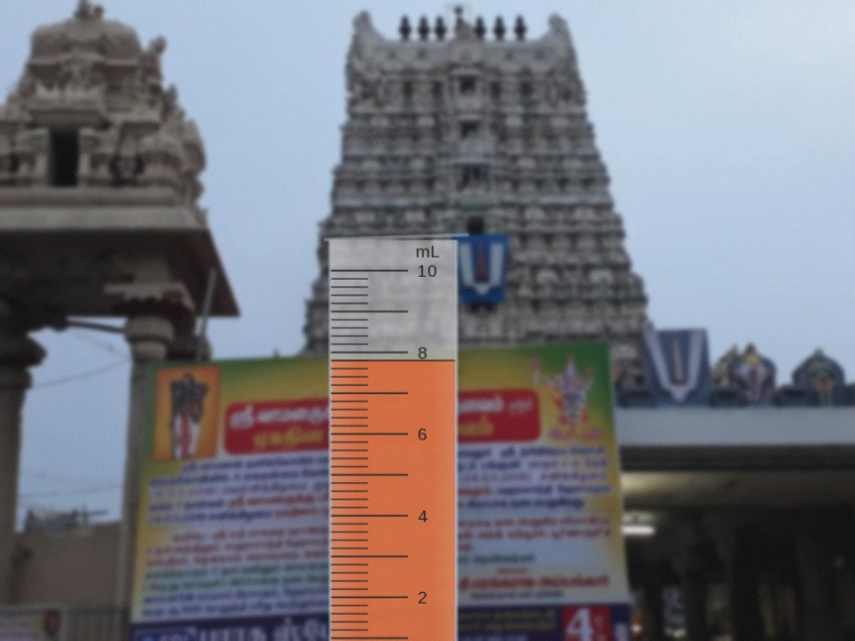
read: 7.8 mL
